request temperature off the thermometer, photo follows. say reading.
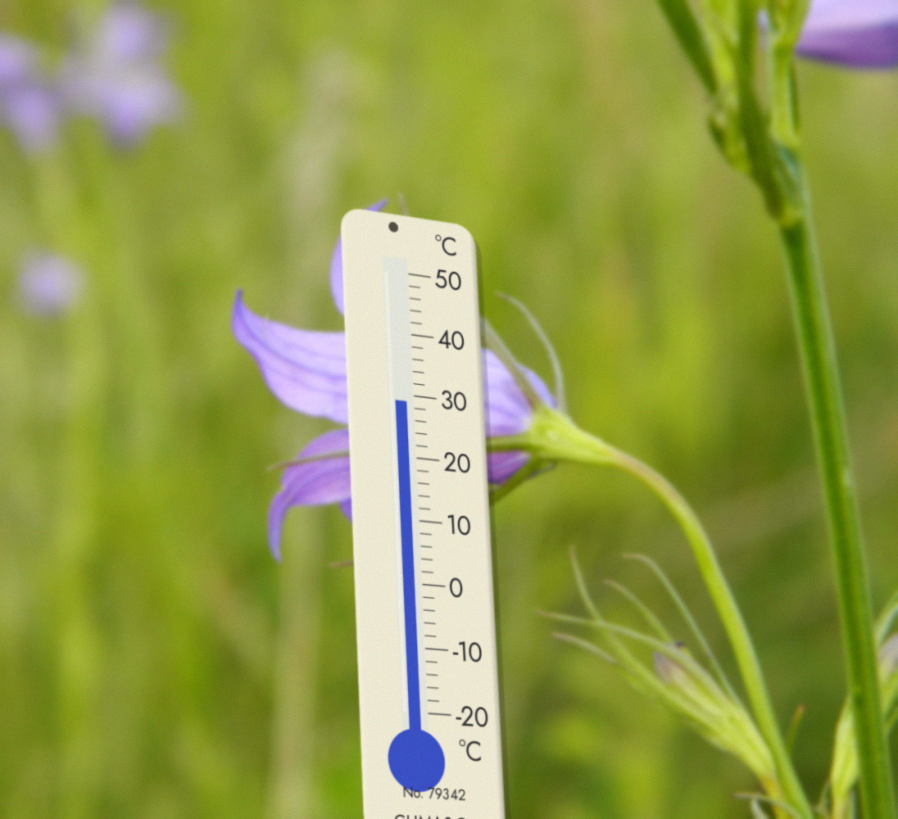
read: 29 °C
